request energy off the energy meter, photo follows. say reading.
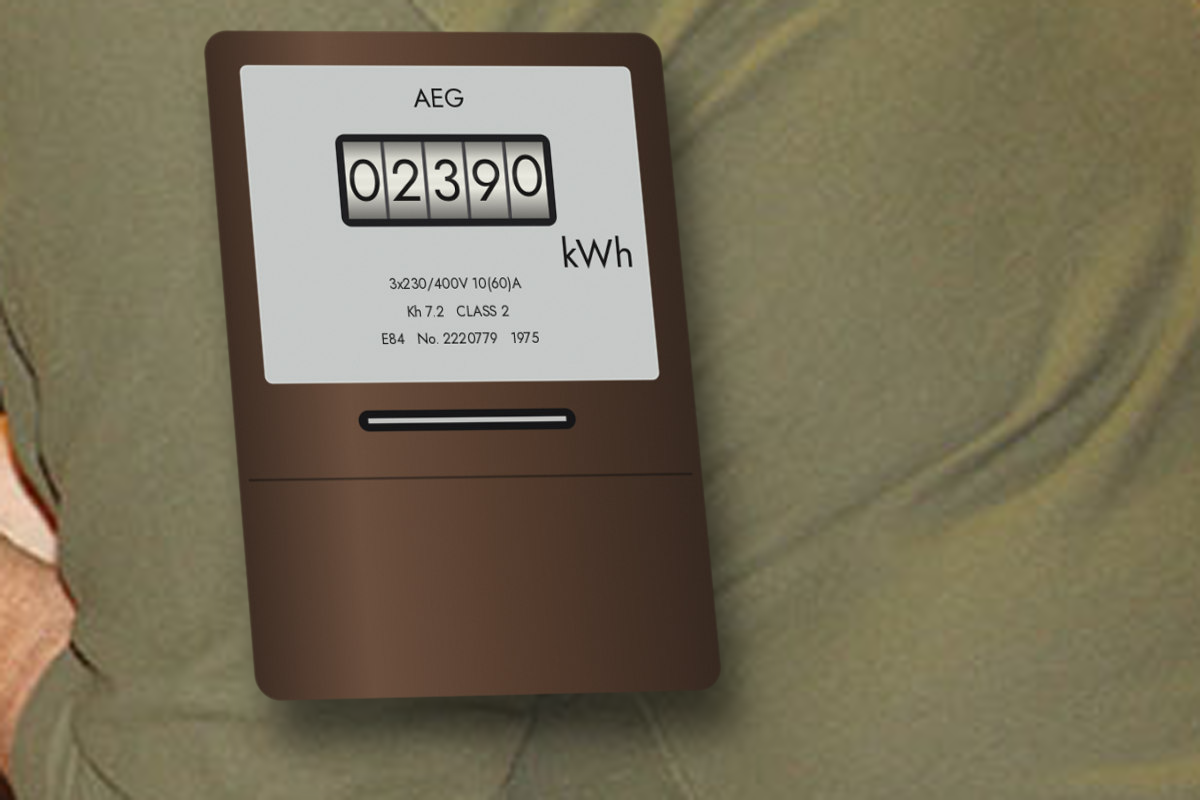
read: 2390 kWh
